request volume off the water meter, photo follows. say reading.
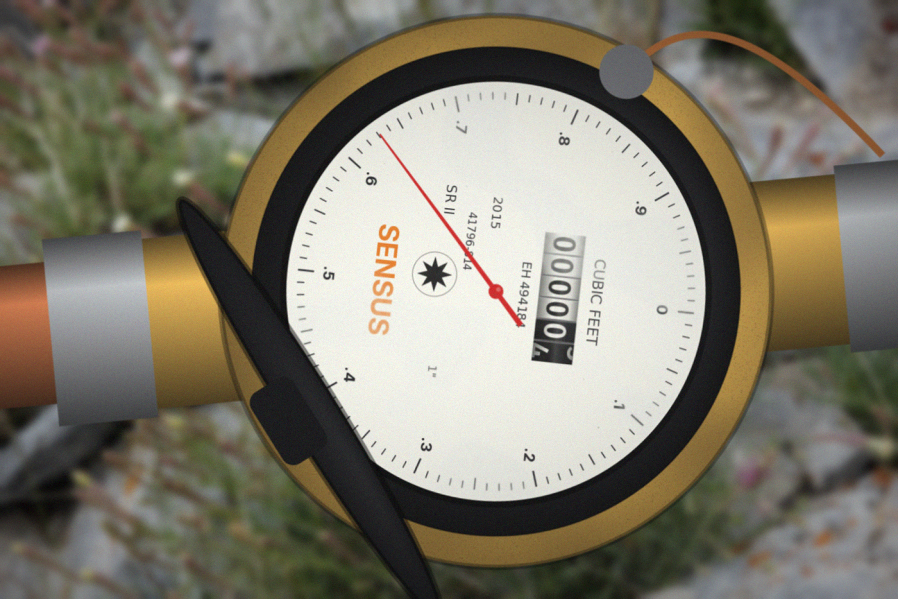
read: 3.63 ft³
